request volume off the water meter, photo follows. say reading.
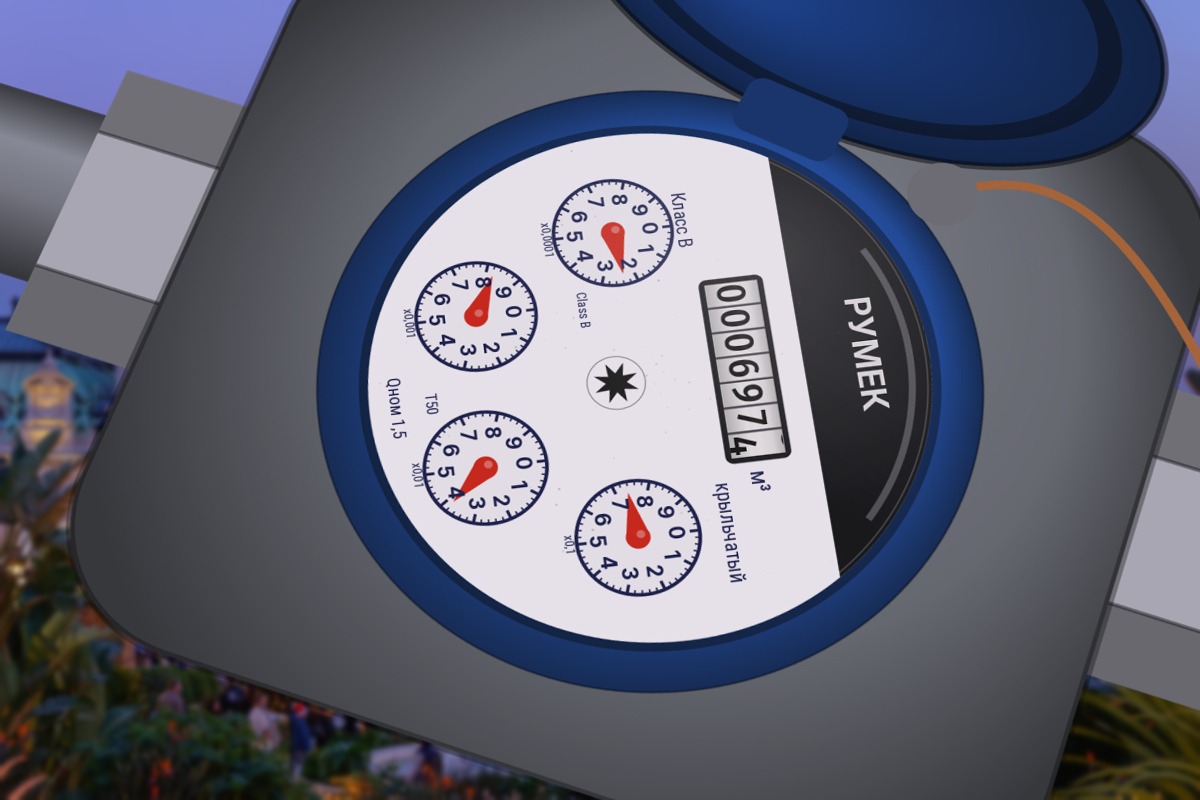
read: 6973.7382 m³
